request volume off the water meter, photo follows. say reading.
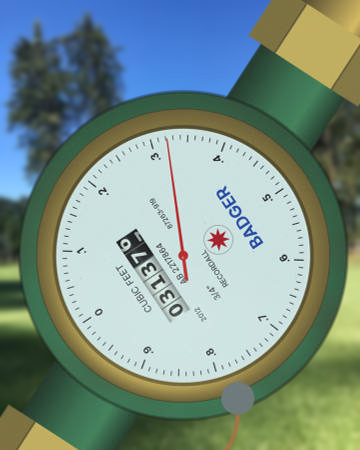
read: 31376.32 ft³
